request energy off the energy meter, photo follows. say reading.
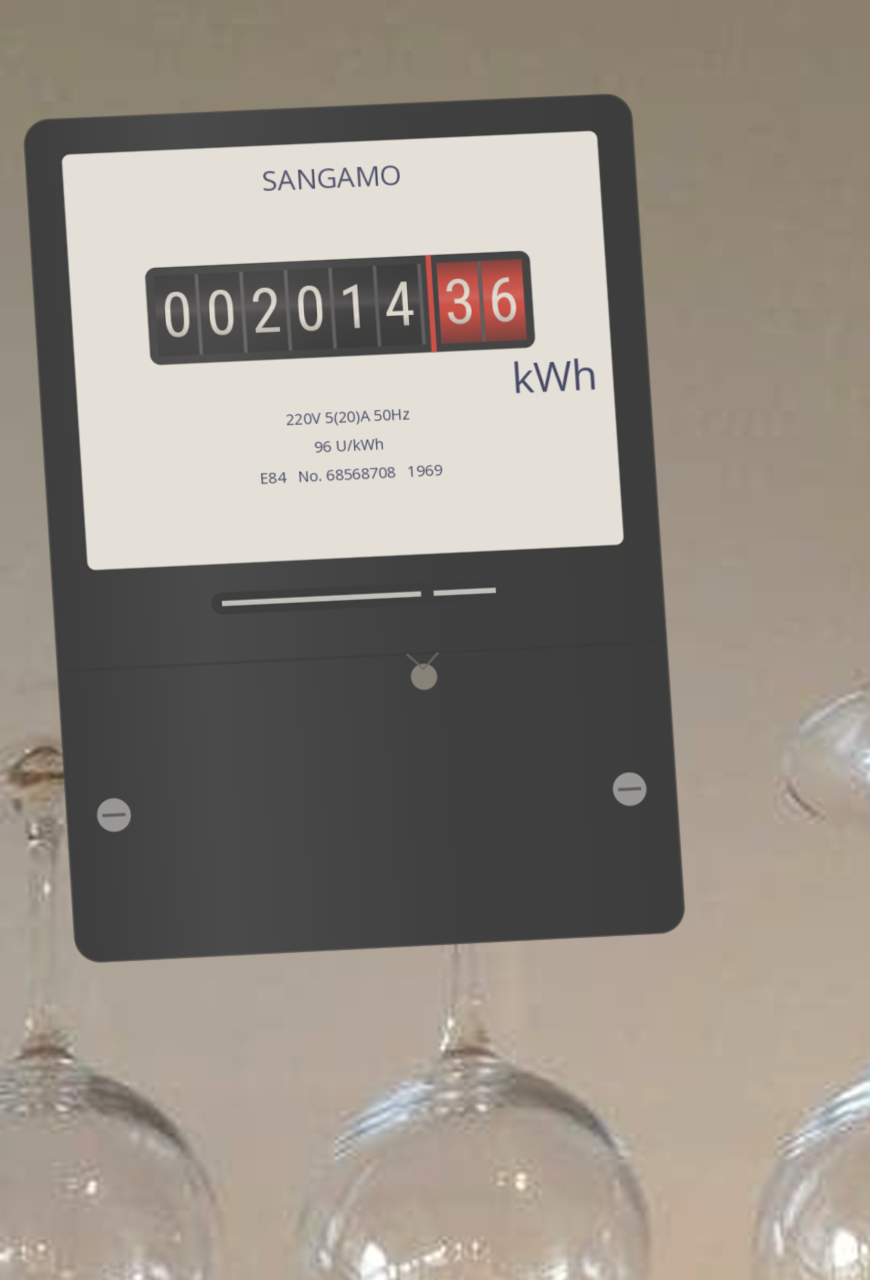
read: 2014.36 kWh
